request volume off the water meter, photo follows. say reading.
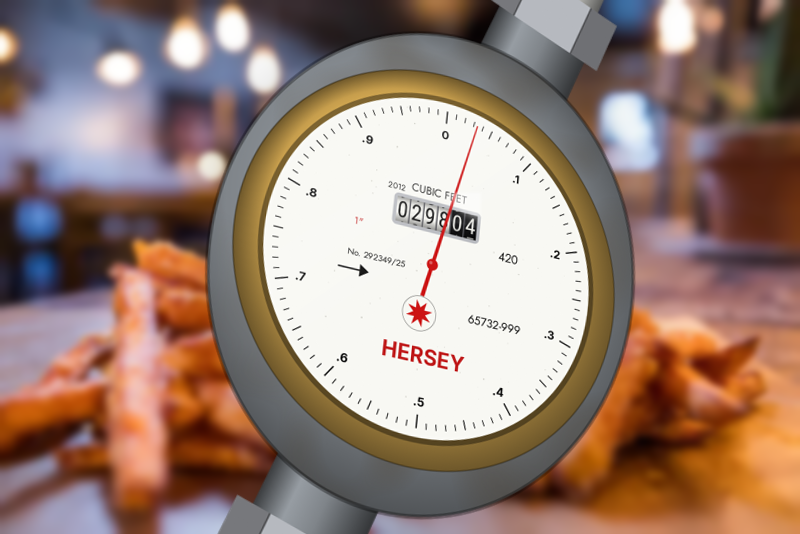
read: 29804.03 ft³
